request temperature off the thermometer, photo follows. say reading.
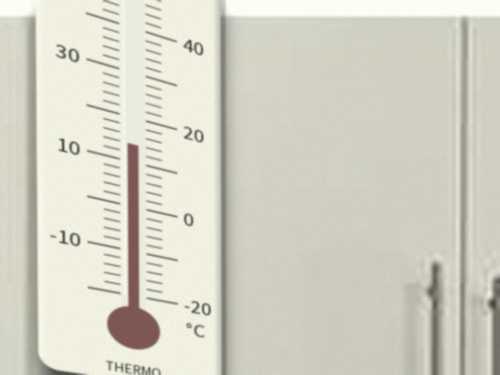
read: 14 °C
